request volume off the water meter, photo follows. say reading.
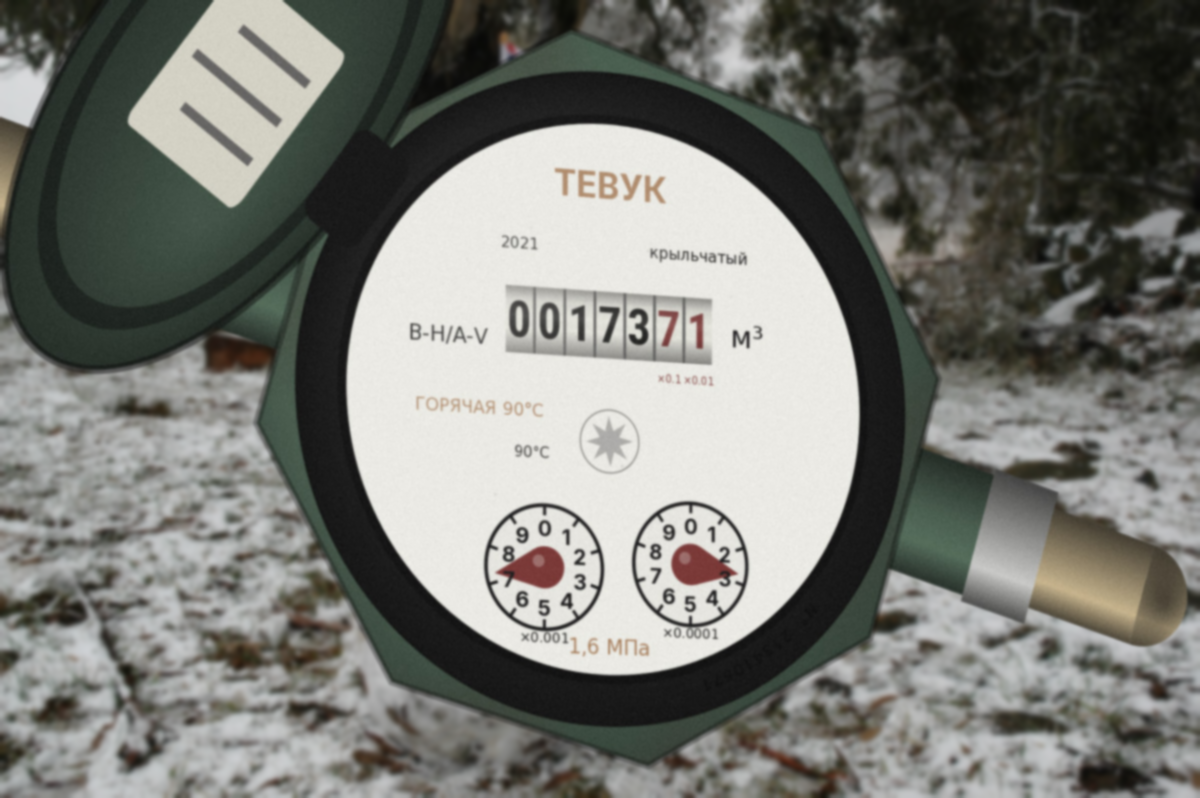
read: 173.7172 m³
